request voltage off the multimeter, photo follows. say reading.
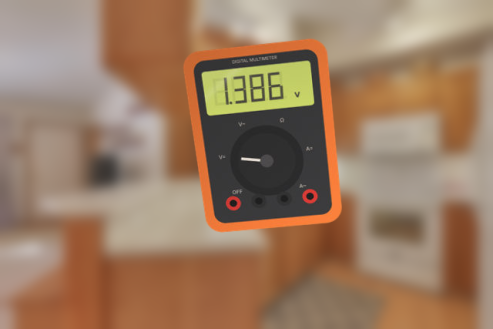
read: 1.386 V
